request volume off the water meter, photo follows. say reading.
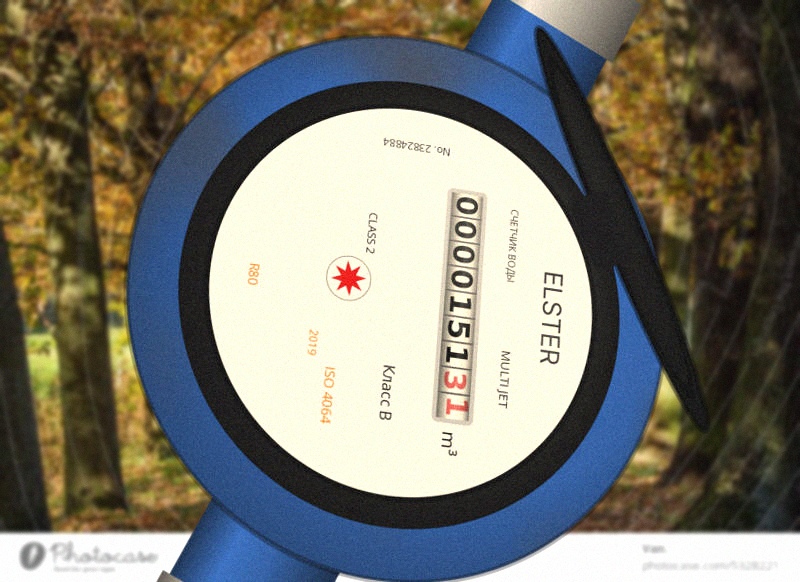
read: 151.31 m³
